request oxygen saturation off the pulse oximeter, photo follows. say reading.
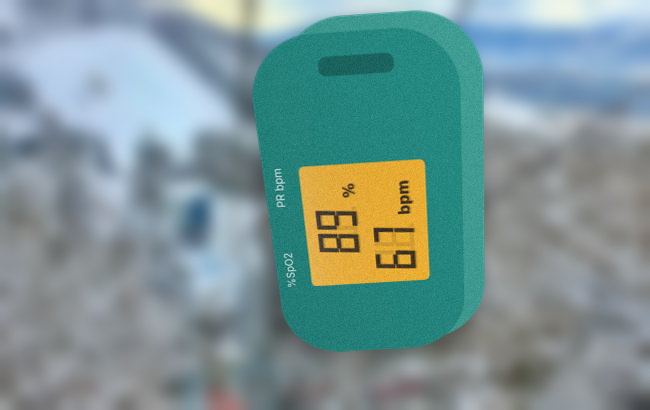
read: 89 %
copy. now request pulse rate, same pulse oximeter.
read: 67 bpm
